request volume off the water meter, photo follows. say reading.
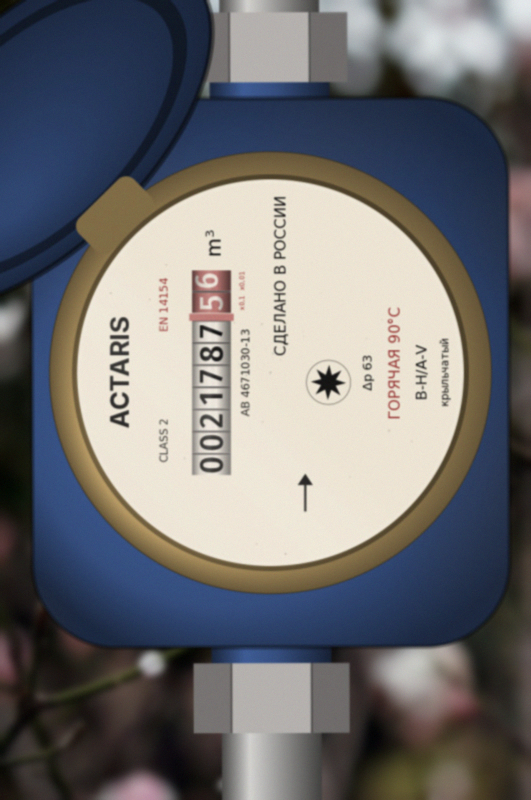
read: 21787.56 m³
